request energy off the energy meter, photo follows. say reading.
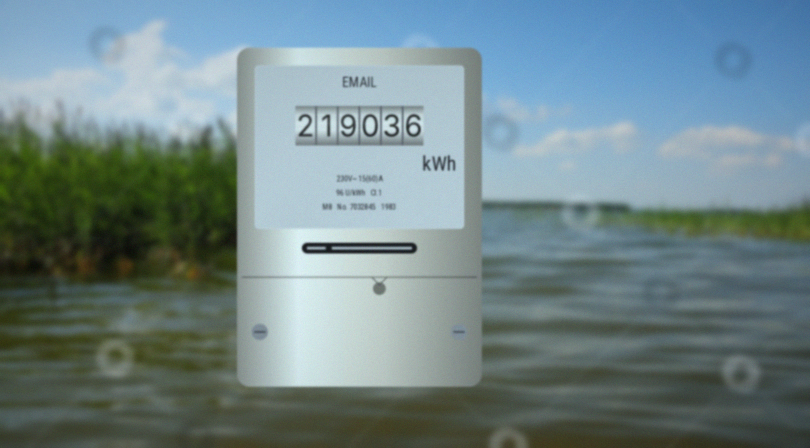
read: 219036 kWh
